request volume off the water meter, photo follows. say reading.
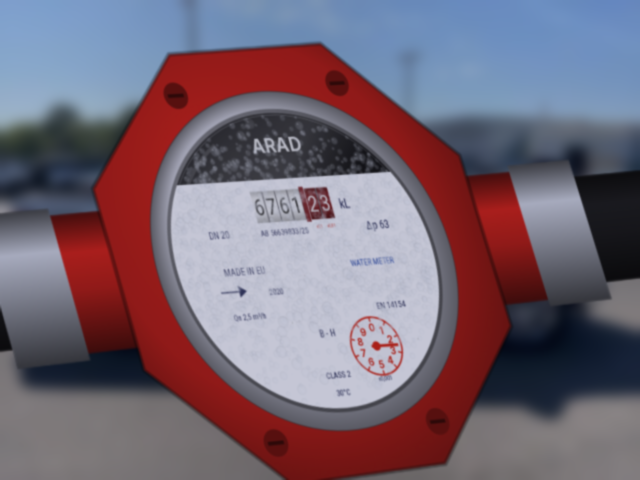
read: 6761.232 kL
